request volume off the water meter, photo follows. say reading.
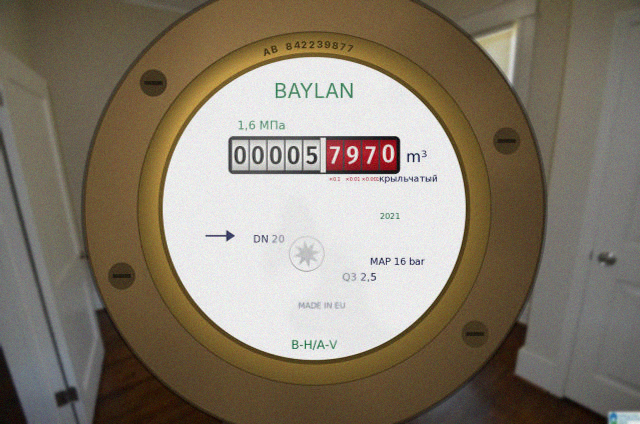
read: 5.7970 m³
